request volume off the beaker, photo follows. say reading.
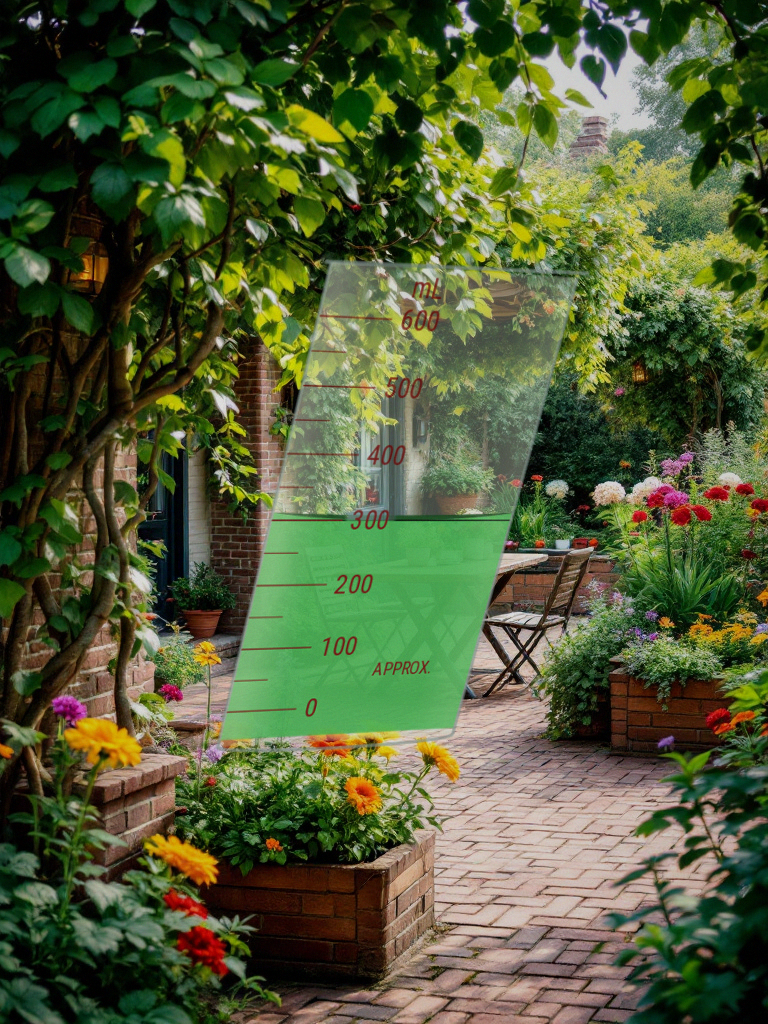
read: 300 mL
